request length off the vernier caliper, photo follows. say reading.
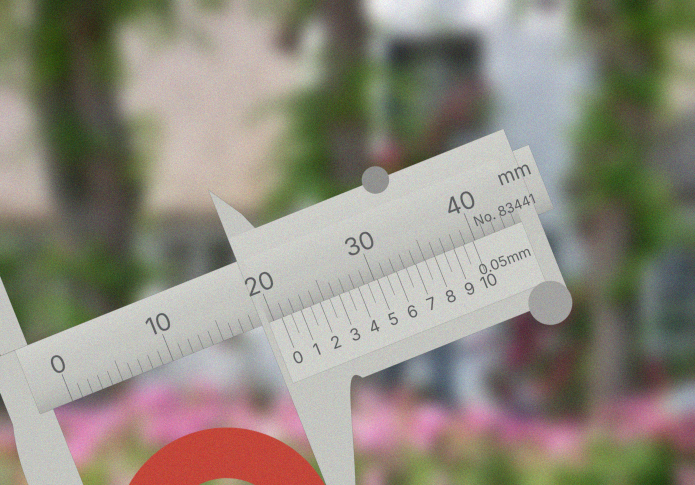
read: 20.8 mm
